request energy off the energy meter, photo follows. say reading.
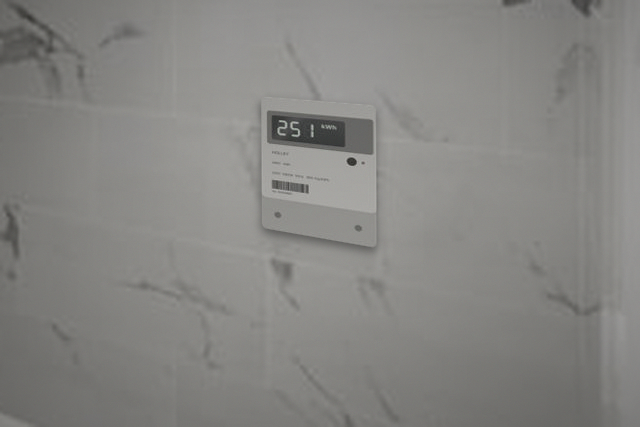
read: 251 kWh
